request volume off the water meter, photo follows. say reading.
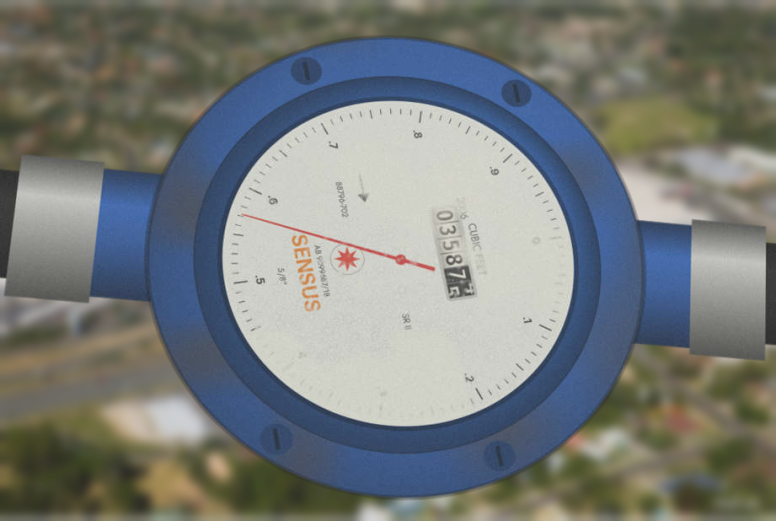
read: 35874.57 ft³
